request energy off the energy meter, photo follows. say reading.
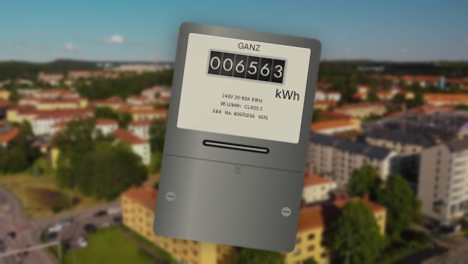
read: 6563 kWh
